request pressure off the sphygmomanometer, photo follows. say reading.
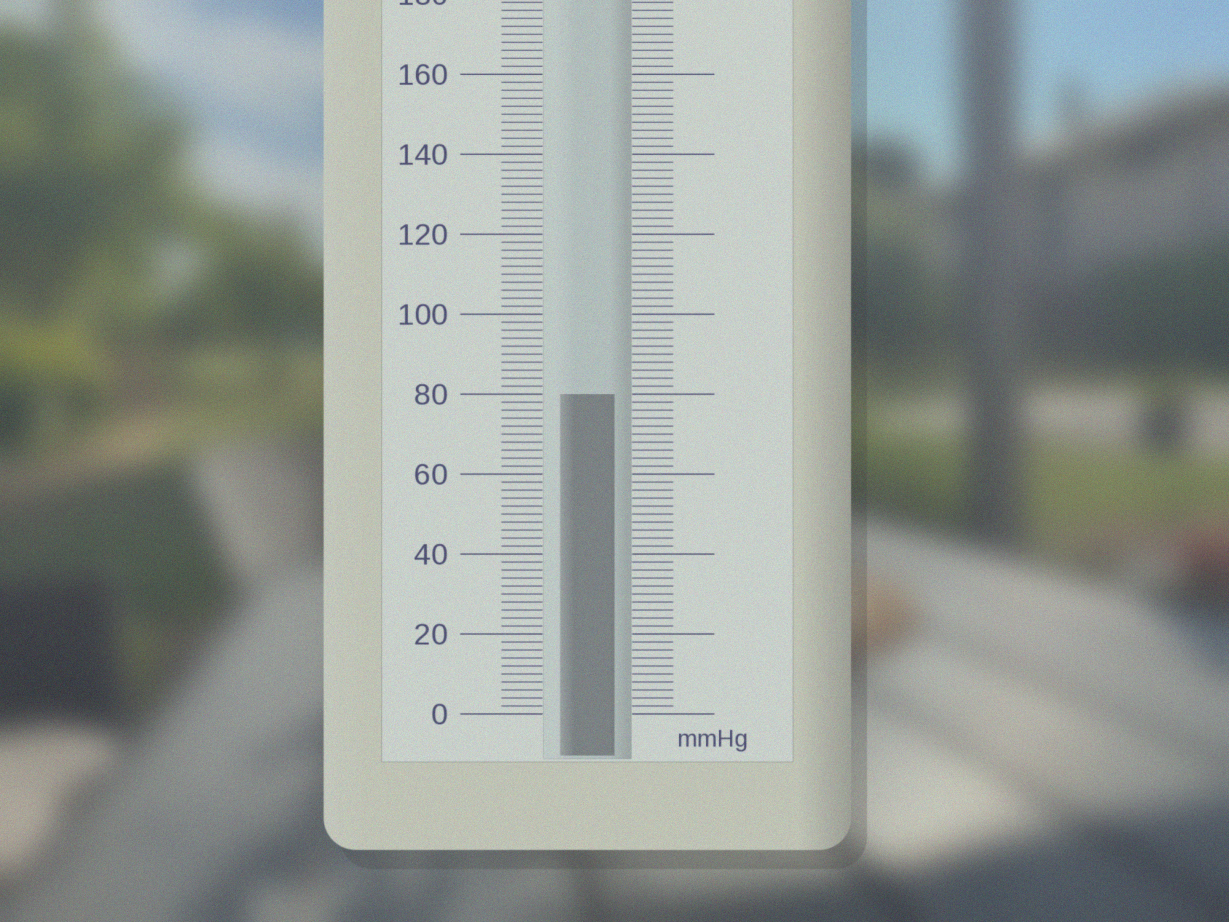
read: 80 mmHg
